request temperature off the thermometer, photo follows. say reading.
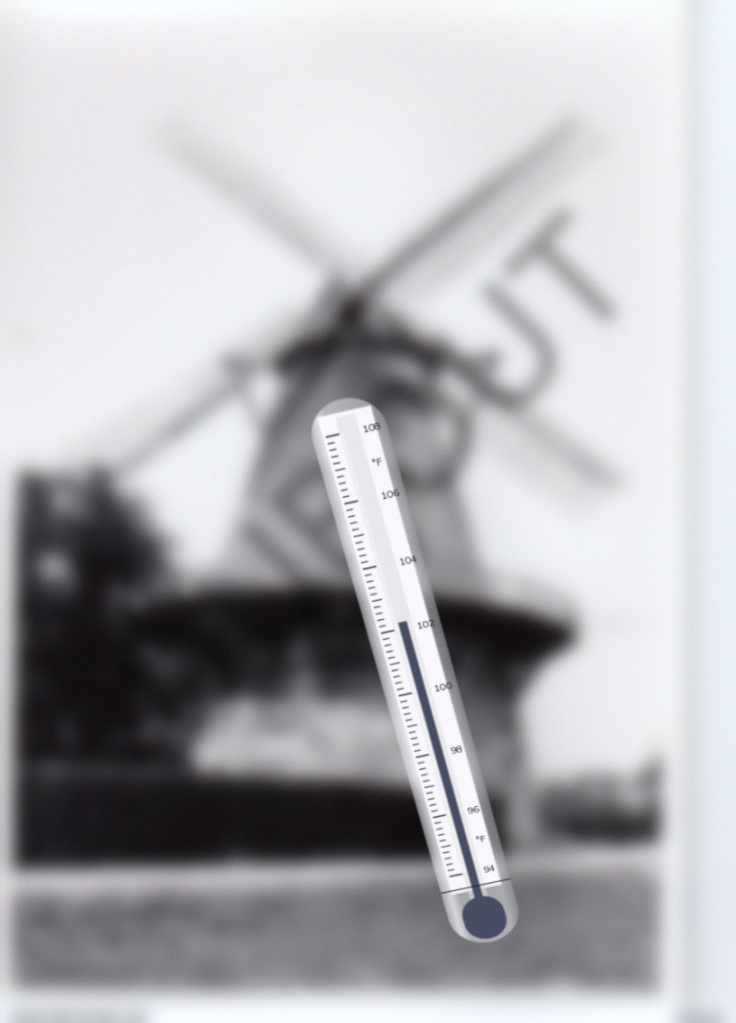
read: 102.2 °F
